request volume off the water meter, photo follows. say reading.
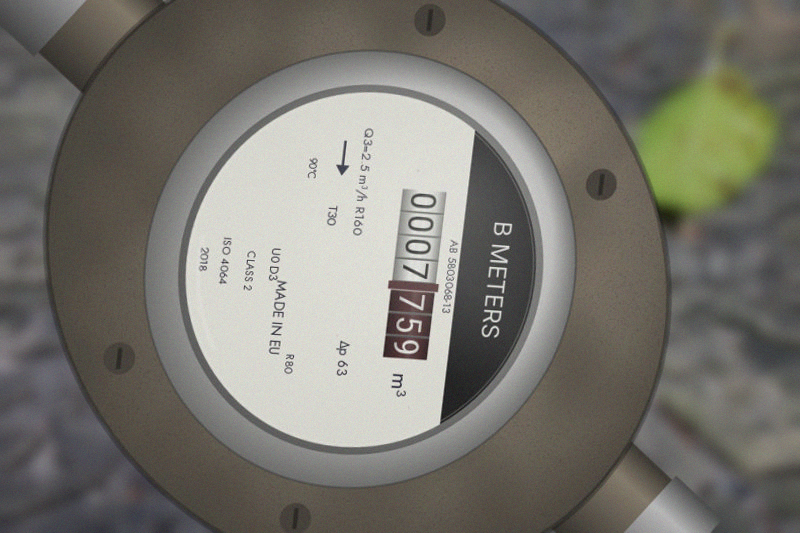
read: 7.759 m³
